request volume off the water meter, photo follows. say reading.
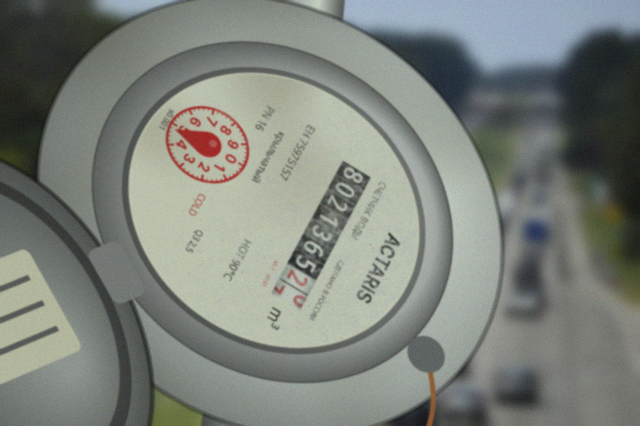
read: 8021365.264 m³
